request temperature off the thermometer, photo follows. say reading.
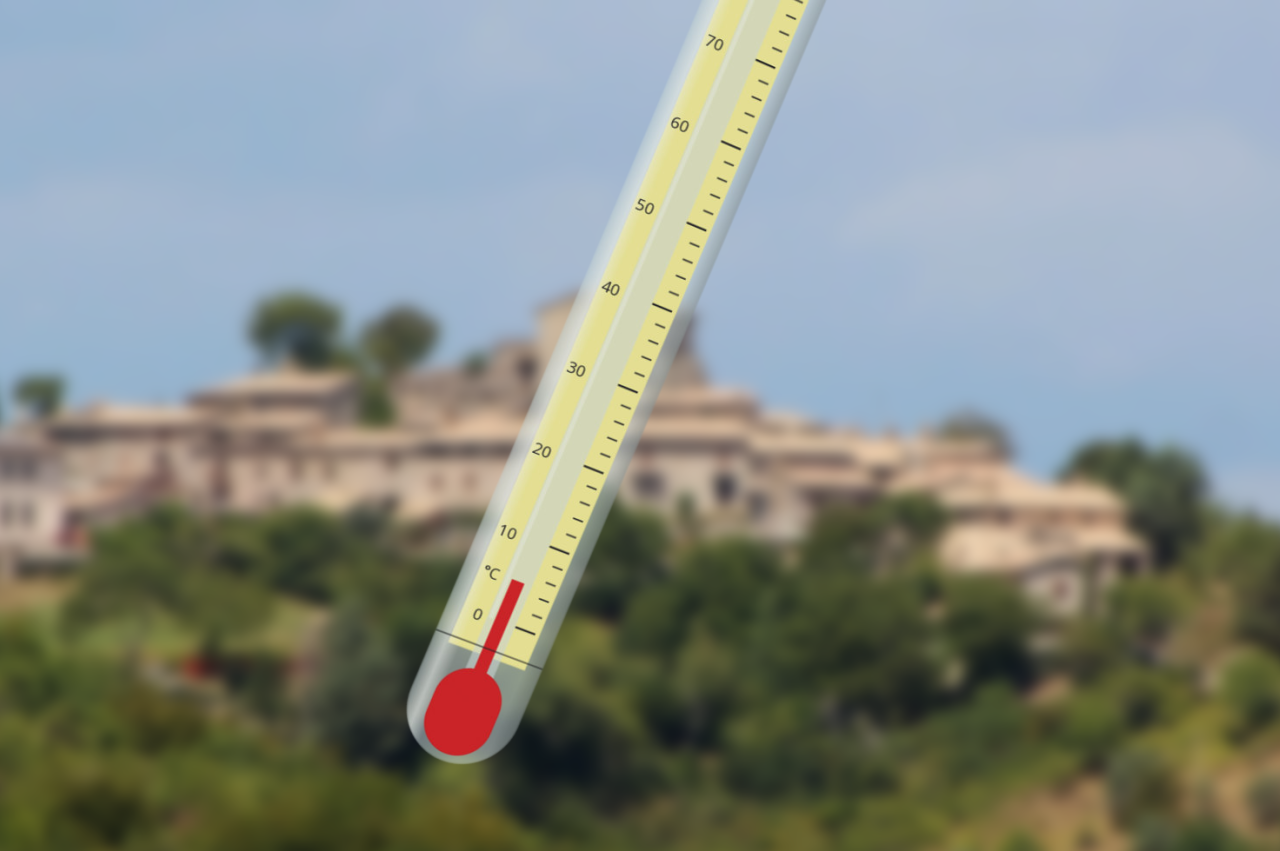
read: 5 °C
